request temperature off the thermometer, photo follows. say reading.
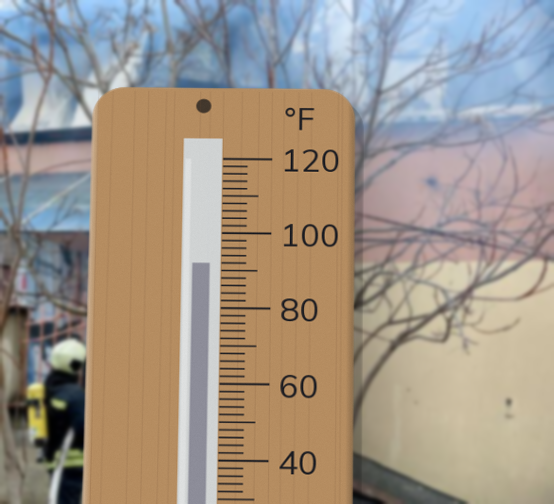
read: 92 °F
